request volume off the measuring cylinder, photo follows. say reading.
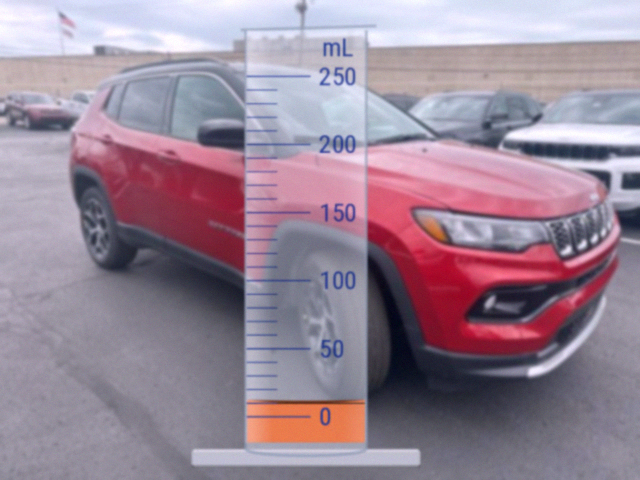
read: 10 mL
